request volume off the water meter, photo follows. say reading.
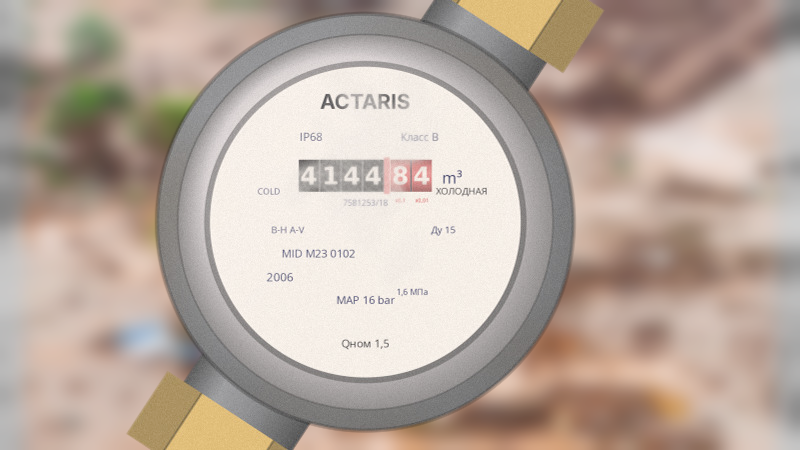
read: 4144.84 m³
